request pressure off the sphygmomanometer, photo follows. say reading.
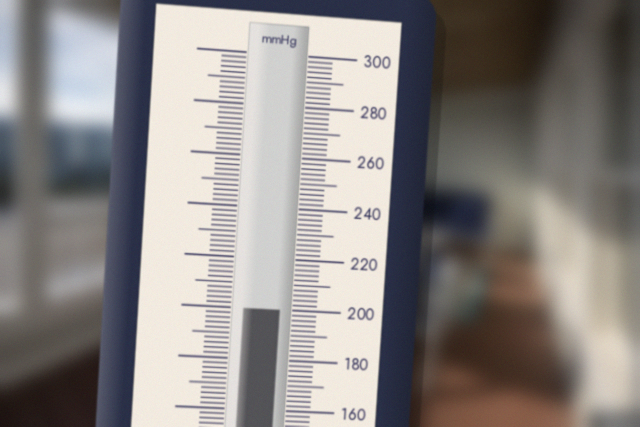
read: 200 mmHg
